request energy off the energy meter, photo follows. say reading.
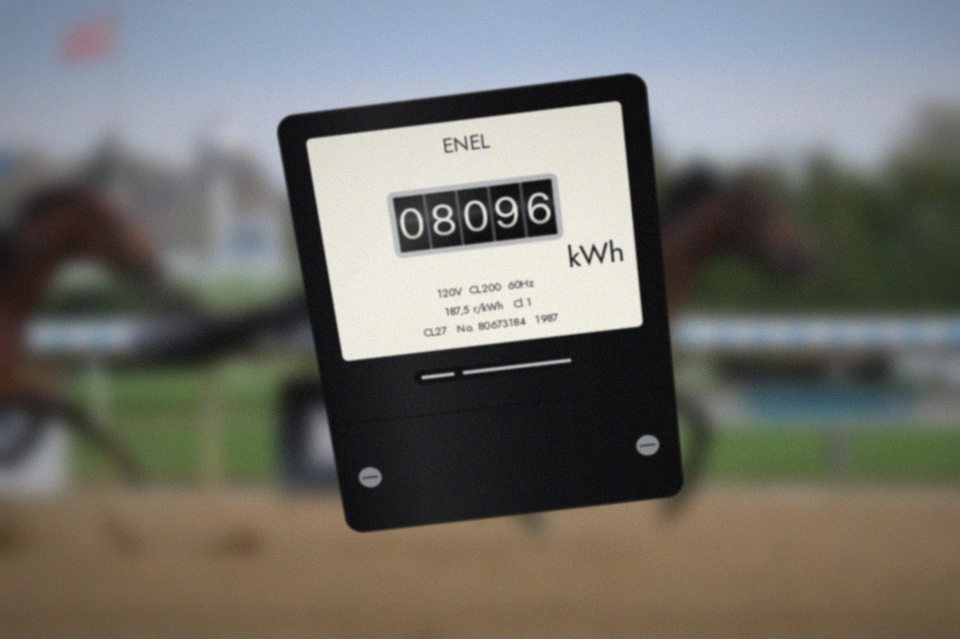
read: 8096 kWh
